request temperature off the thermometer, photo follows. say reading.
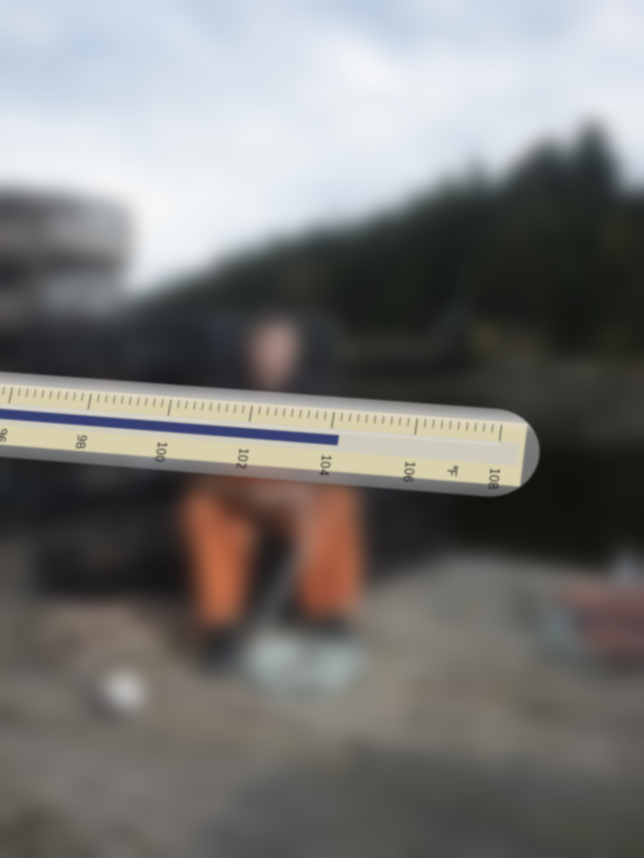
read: 104.2 °F
